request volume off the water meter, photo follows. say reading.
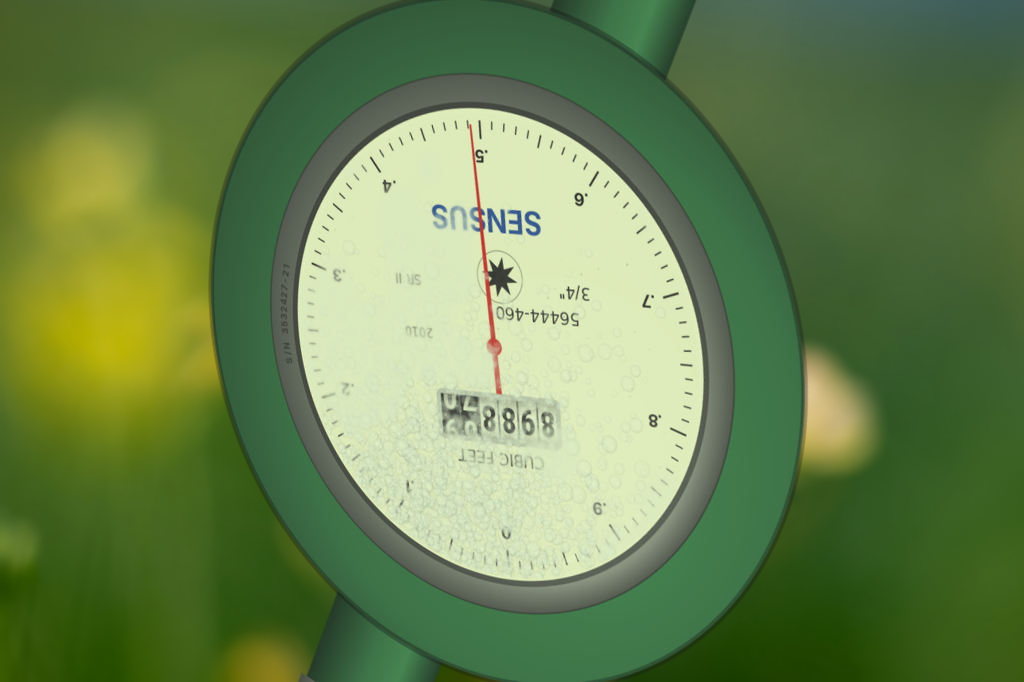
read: 898869.49 ft³
